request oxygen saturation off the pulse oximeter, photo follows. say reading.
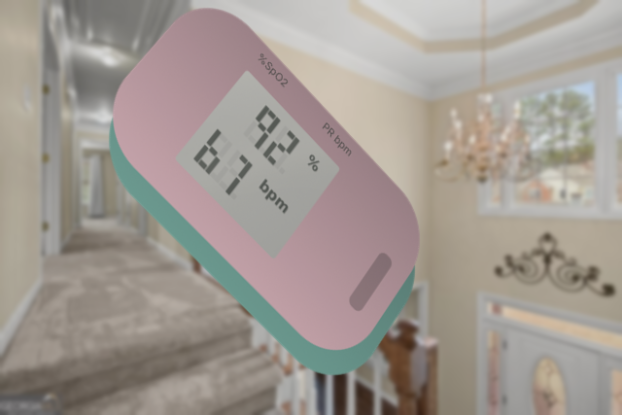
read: 92 %
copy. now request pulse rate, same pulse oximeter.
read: 67 bpm
